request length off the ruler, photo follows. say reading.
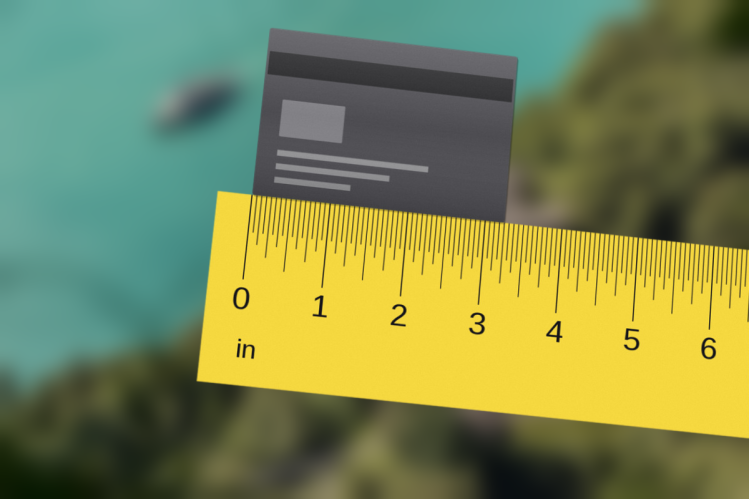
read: 3.25 in
